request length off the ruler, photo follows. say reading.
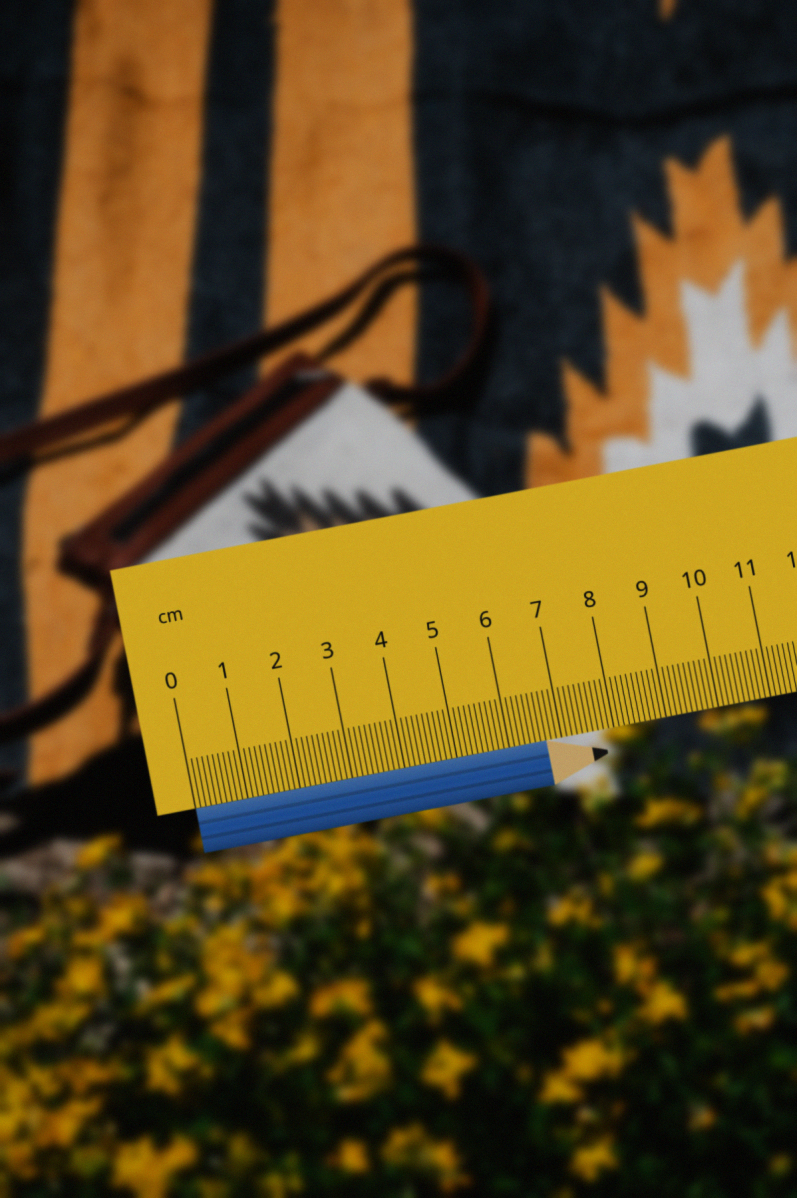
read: 7.8 cm
